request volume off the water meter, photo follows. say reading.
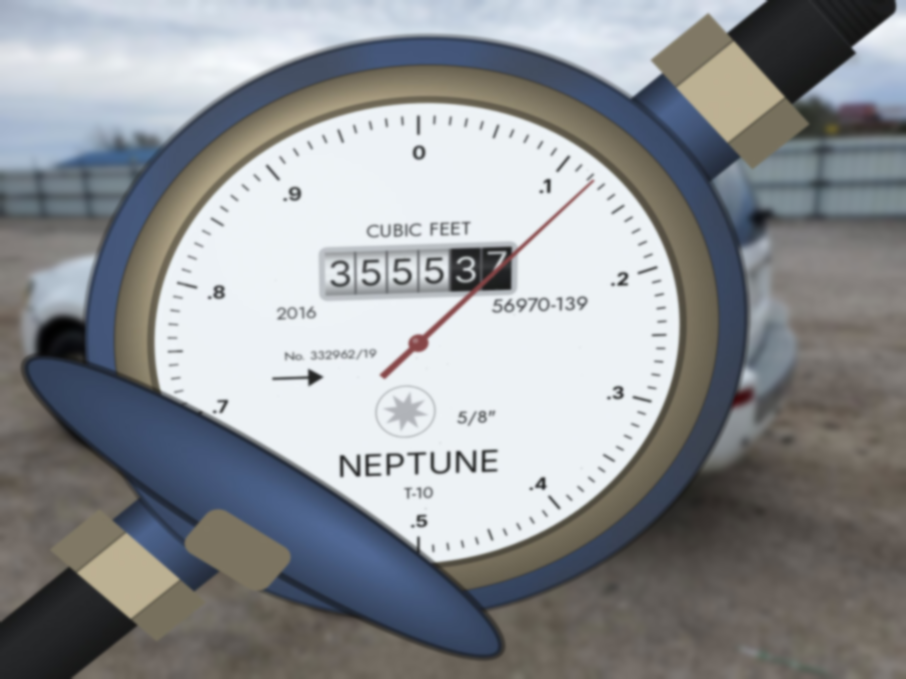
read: 355537.12 ft³
